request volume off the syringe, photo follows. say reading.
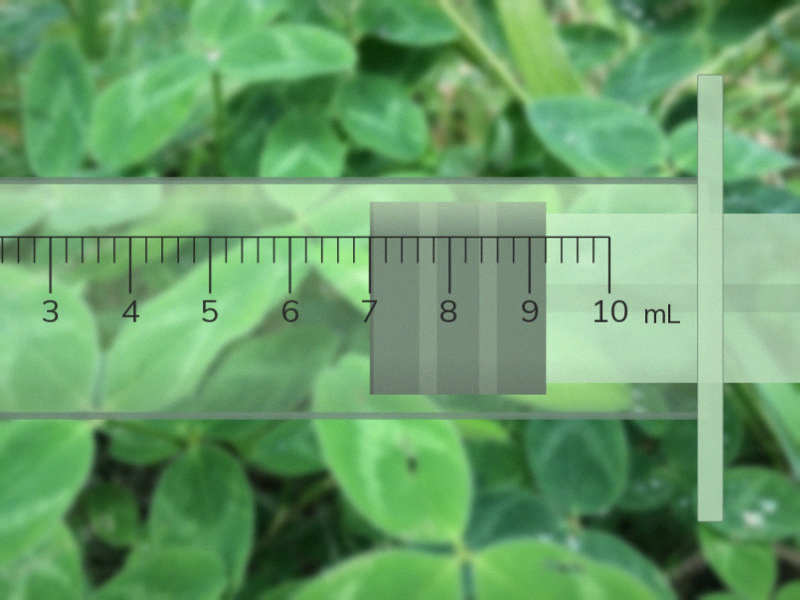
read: 7 mL
